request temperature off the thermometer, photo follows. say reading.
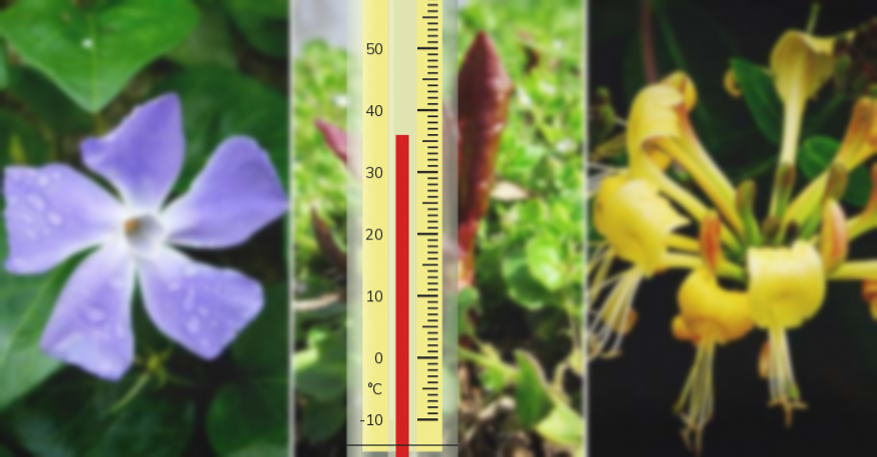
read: 36 °C
